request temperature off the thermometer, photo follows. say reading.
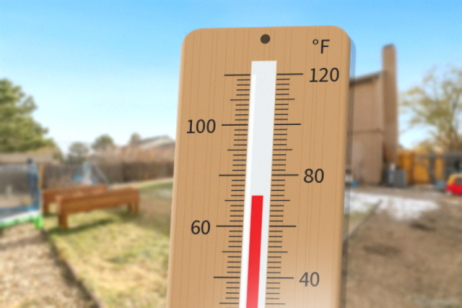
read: 72 °F
